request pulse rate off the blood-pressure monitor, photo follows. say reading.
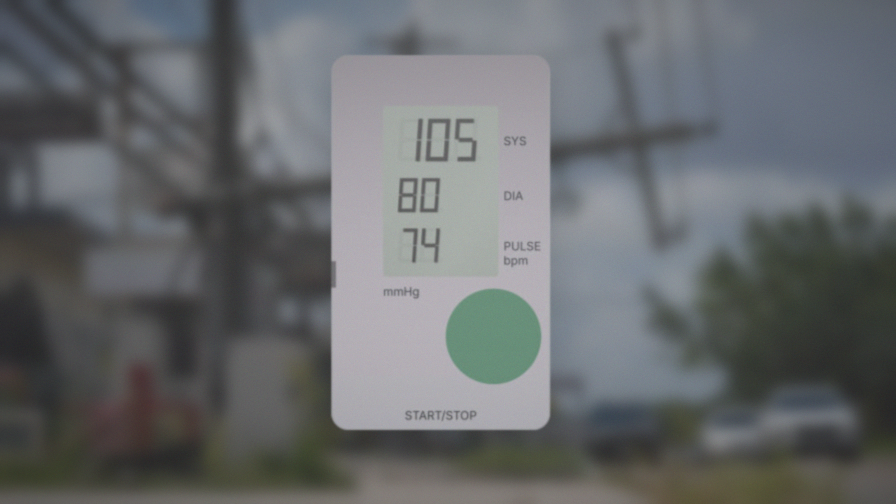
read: 74 bpm
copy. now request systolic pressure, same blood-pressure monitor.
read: 105 mmHg
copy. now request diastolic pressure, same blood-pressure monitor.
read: 80 mmHg
